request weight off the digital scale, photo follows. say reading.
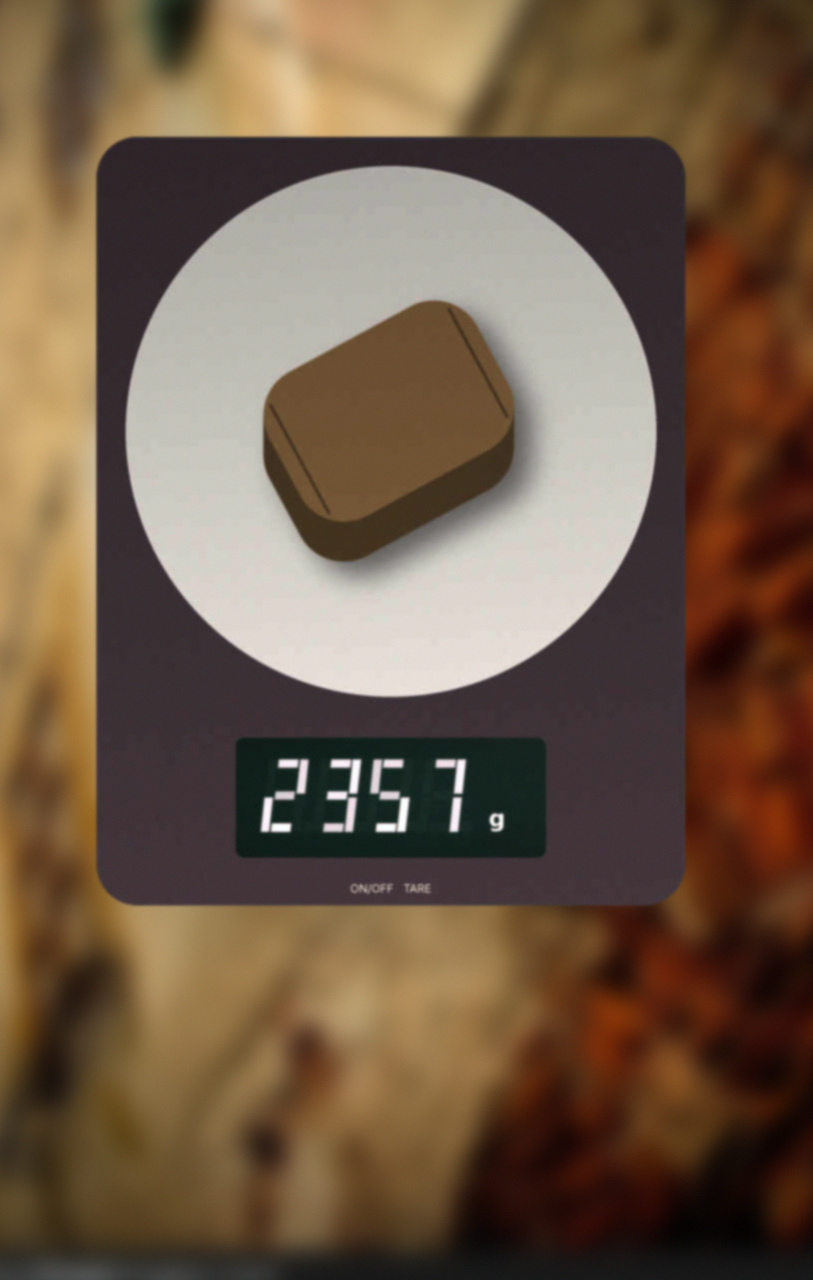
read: 2357 g
